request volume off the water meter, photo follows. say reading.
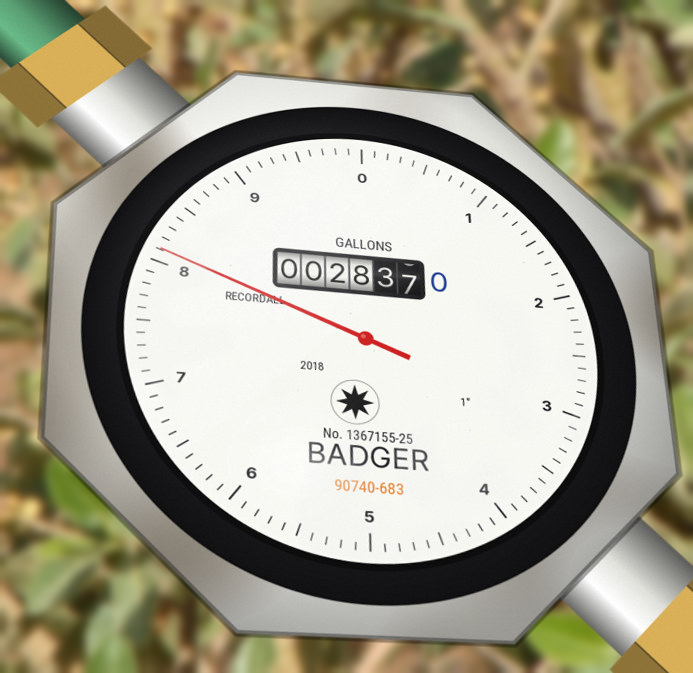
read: 28368.1 gal
